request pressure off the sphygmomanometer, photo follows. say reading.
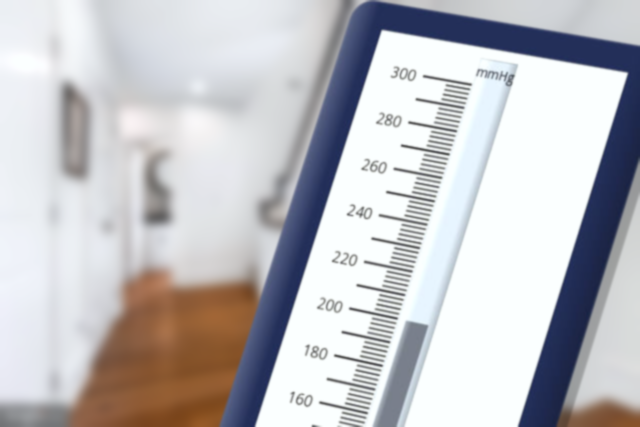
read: 200 mmHg
